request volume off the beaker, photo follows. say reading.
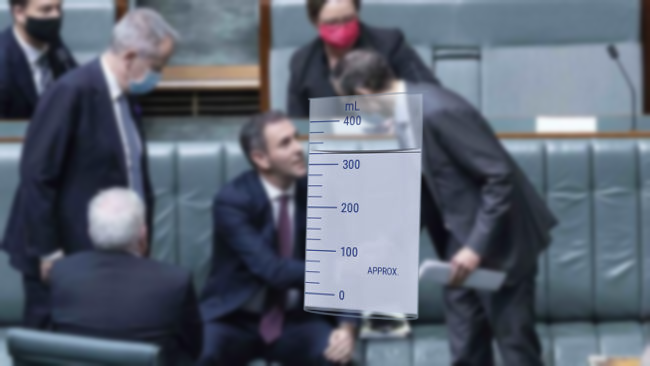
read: 325 mL
